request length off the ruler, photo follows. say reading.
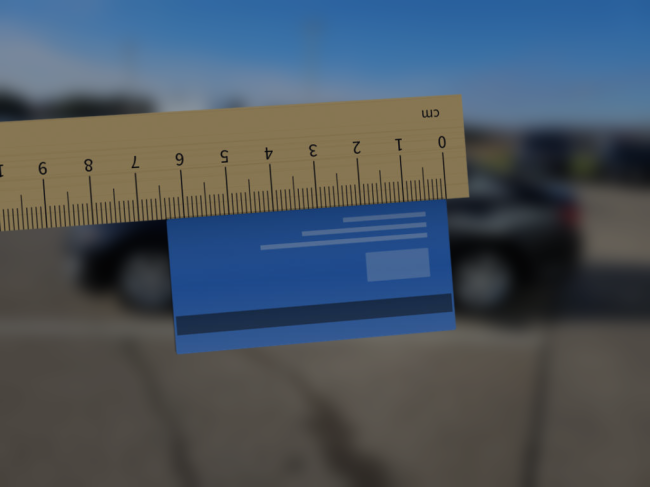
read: 6.4 cm
